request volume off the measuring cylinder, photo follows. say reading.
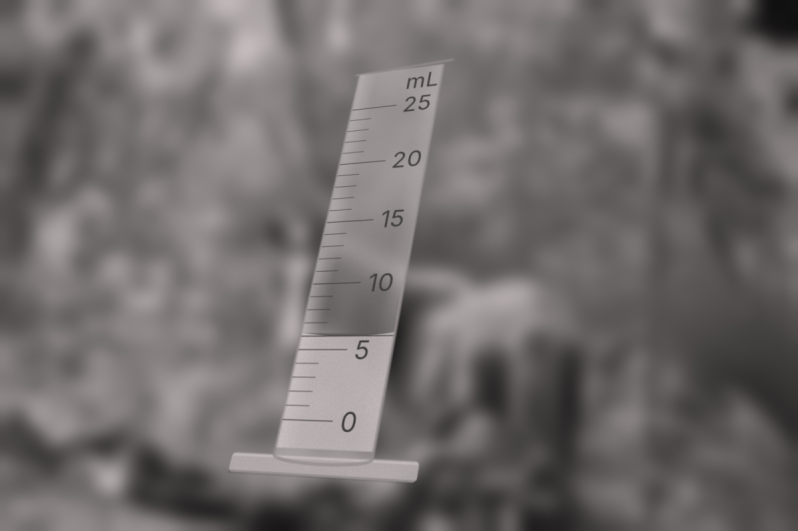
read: 6 mL
